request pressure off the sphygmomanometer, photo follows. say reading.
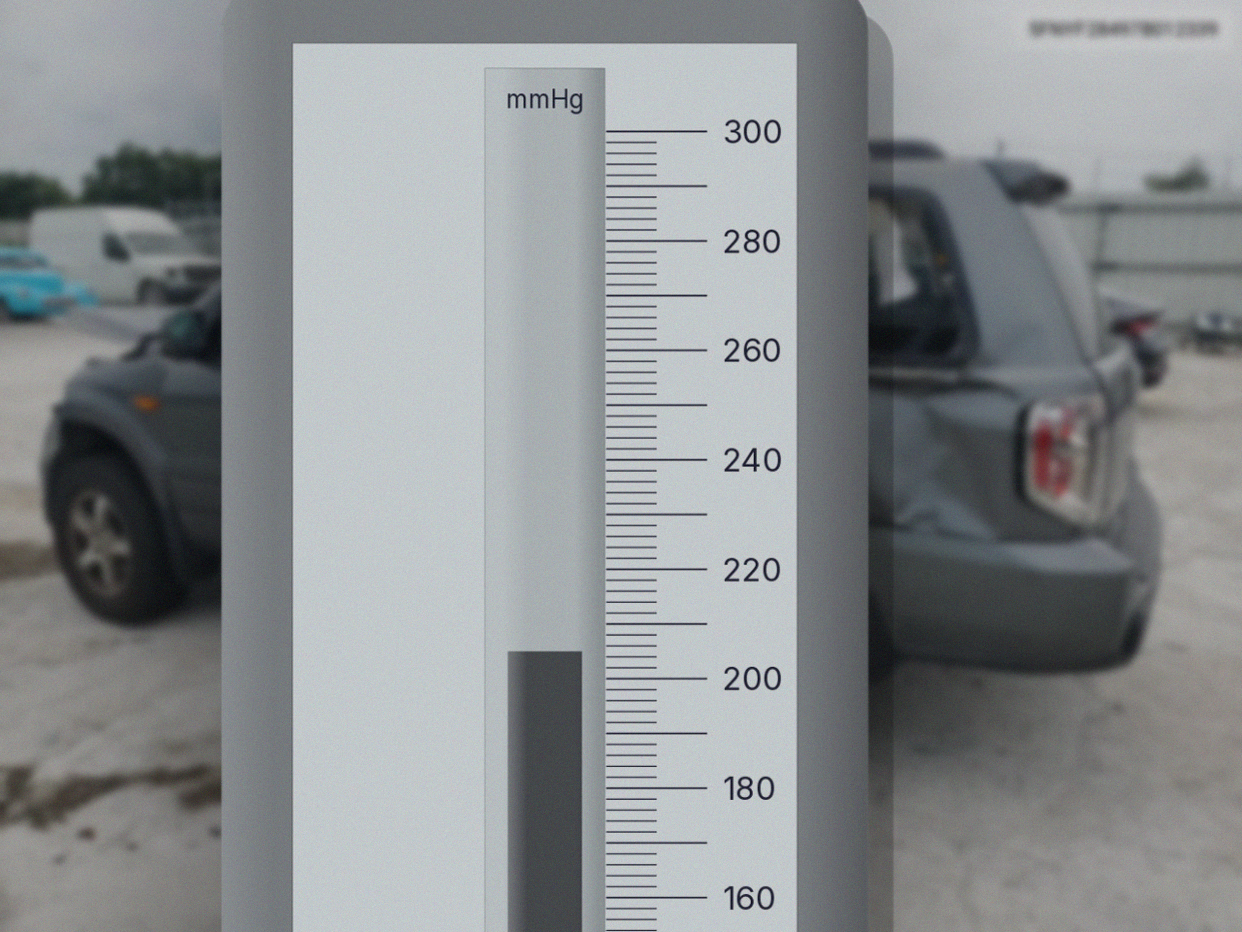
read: 205 mmHg
